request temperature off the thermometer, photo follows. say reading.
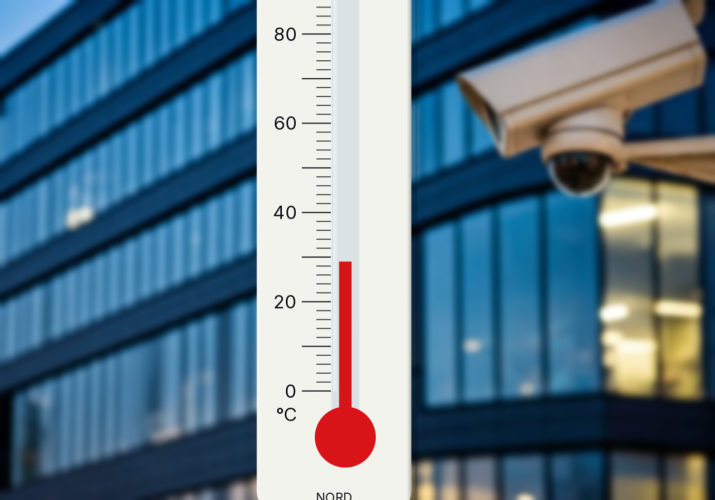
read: 29 °C
